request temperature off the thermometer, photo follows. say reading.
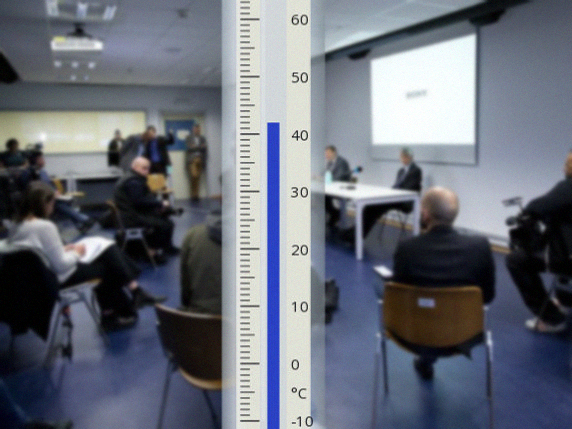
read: 42 °C
